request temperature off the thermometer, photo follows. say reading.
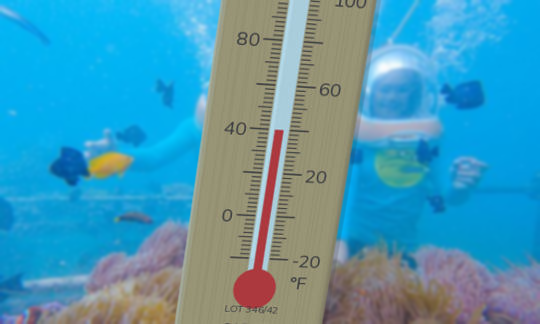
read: 40 °F
